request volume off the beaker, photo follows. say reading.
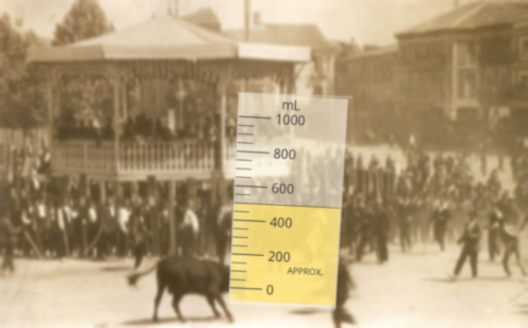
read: 500 mL
